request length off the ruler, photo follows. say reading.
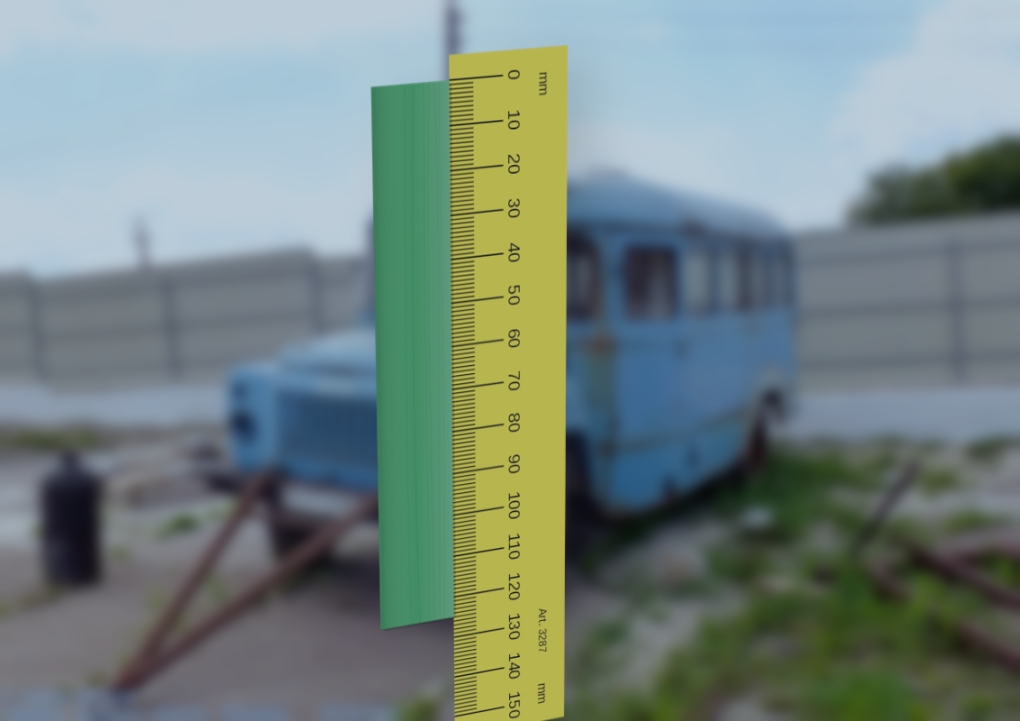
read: 125 mm
